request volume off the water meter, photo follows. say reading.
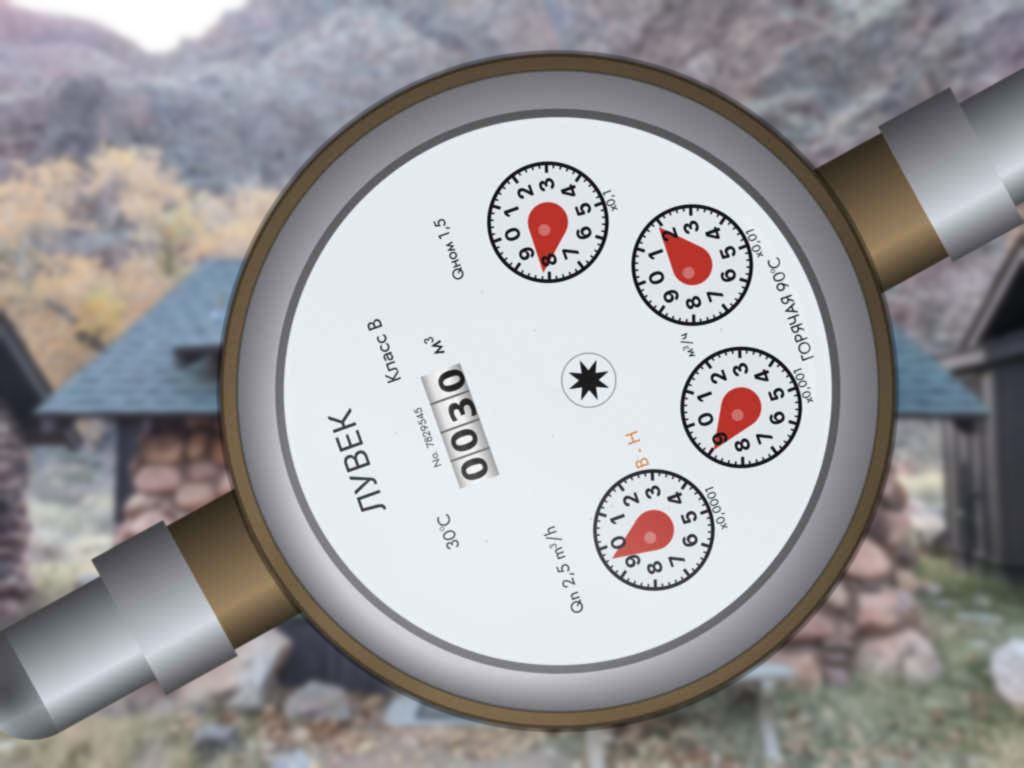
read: 29.8189 m³
